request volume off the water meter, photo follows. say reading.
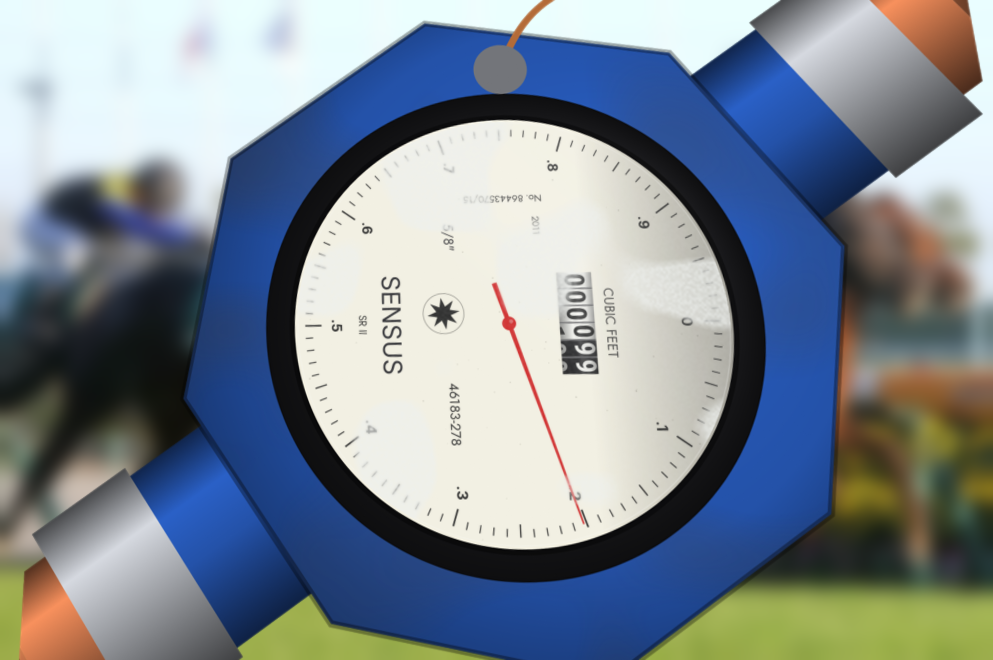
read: 99.20 ft³
